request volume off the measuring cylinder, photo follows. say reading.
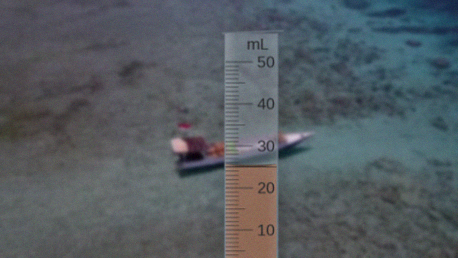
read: 25 mL
